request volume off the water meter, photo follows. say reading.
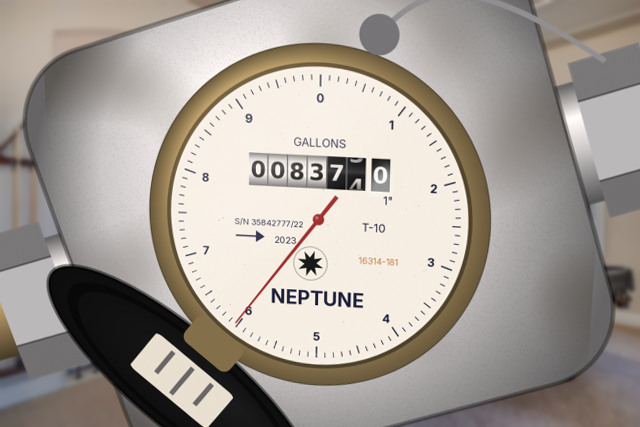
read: 83736.0 gal
